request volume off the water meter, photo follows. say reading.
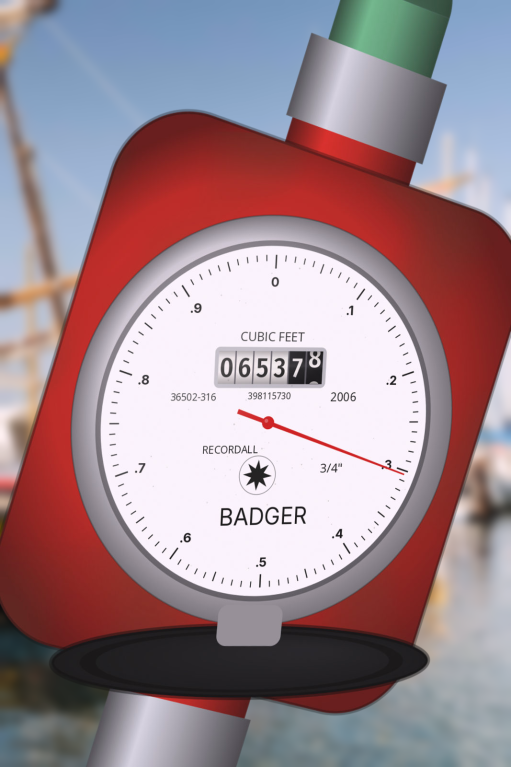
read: 65378.30 ft³
